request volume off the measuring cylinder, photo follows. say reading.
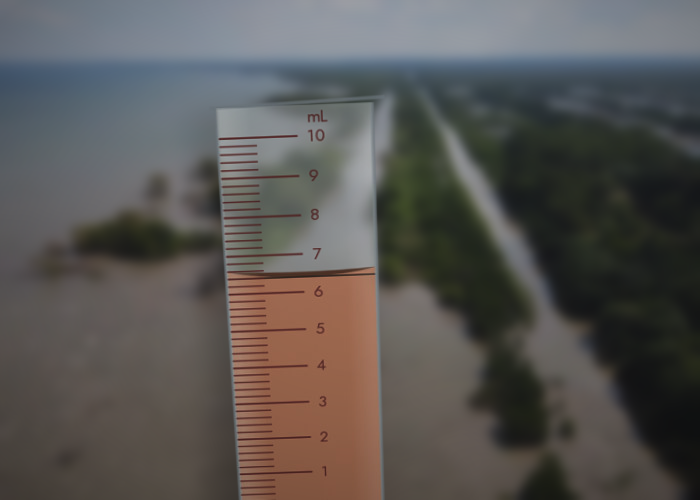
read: 6.4 mL
